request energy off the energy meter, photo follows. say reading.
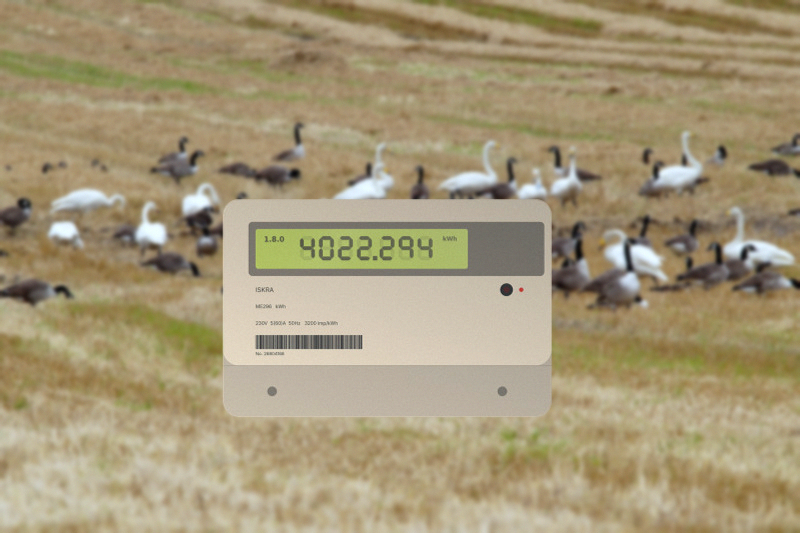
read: 4022.294 kWh
